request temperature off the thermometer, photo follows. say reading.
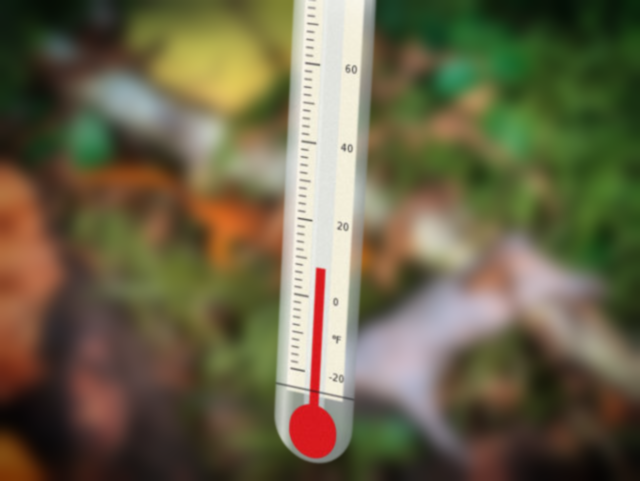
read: 8 °F
